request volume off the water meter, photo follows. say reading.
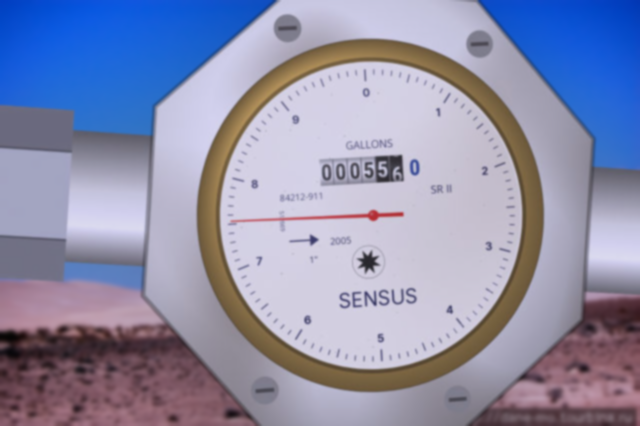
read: 5557.5 gal
